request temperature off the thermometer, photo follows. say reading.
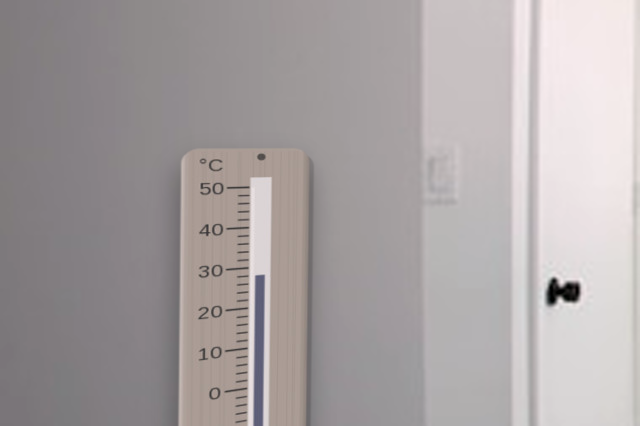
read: 28 °C
